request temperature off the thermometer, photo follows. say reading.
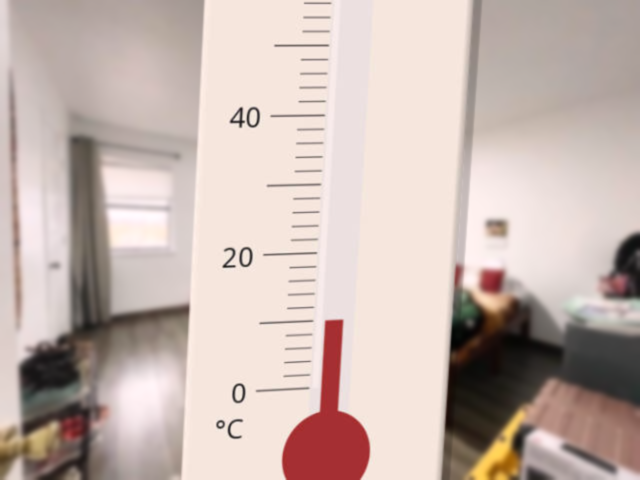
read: 10 °C
